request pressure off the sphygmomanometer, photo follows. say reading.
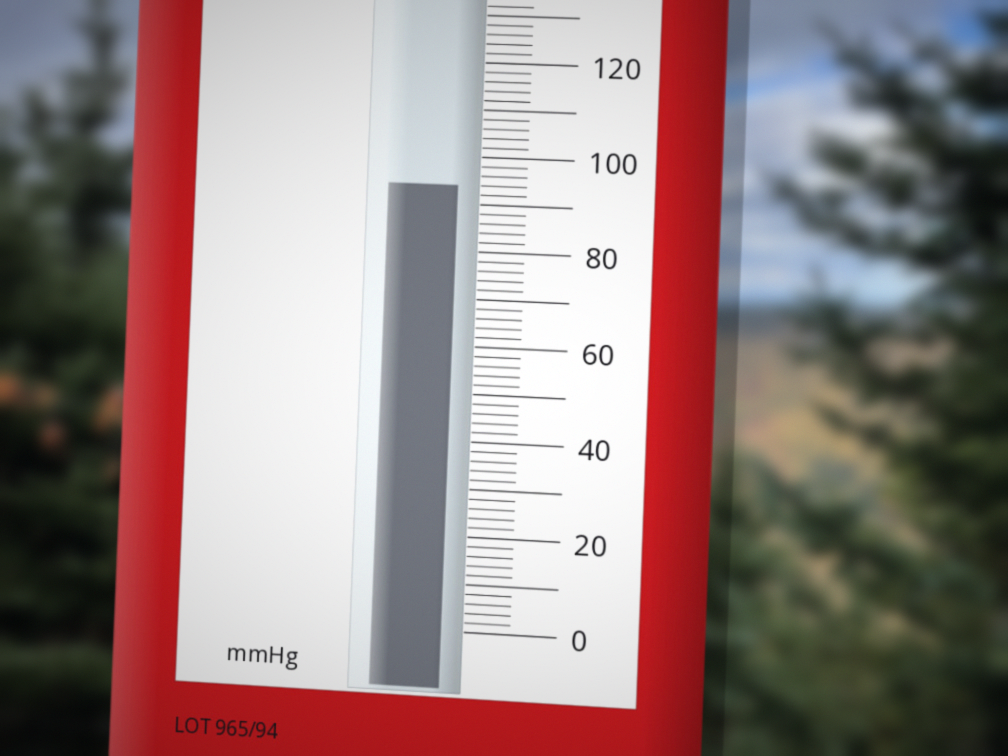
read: 94 mmHg
